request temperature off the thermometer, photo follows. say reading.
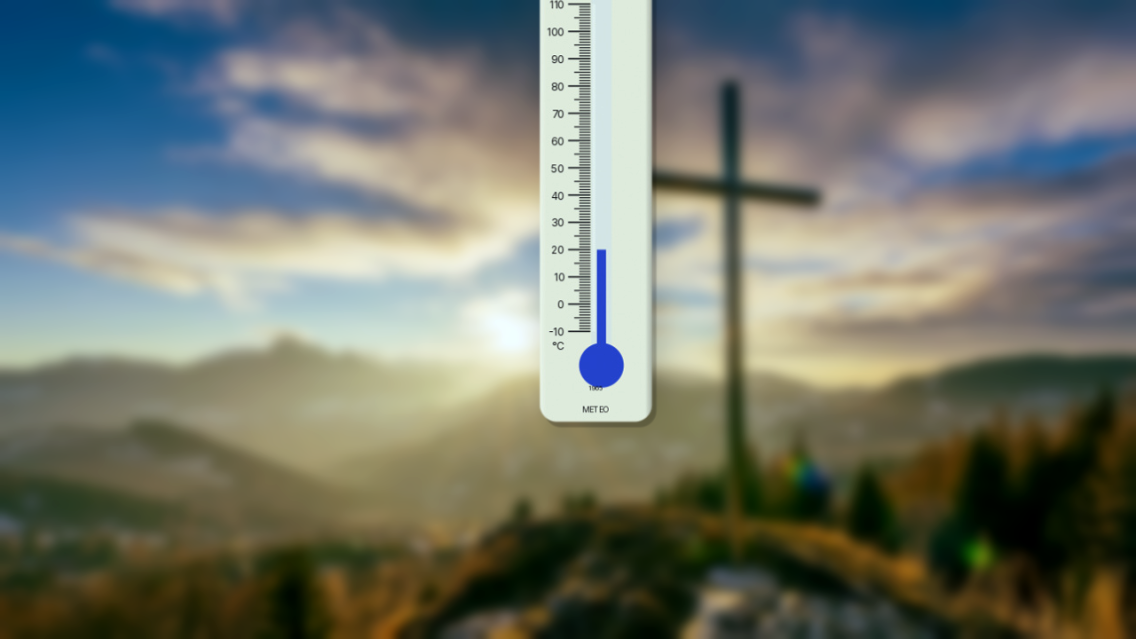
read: 20 °C
